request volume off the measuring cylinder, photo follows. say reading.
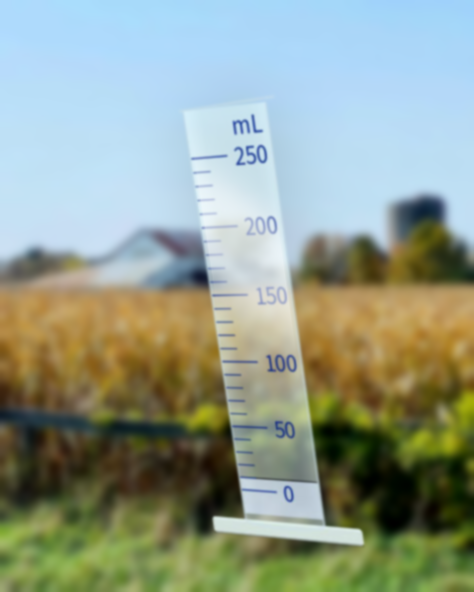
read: 10 mL
